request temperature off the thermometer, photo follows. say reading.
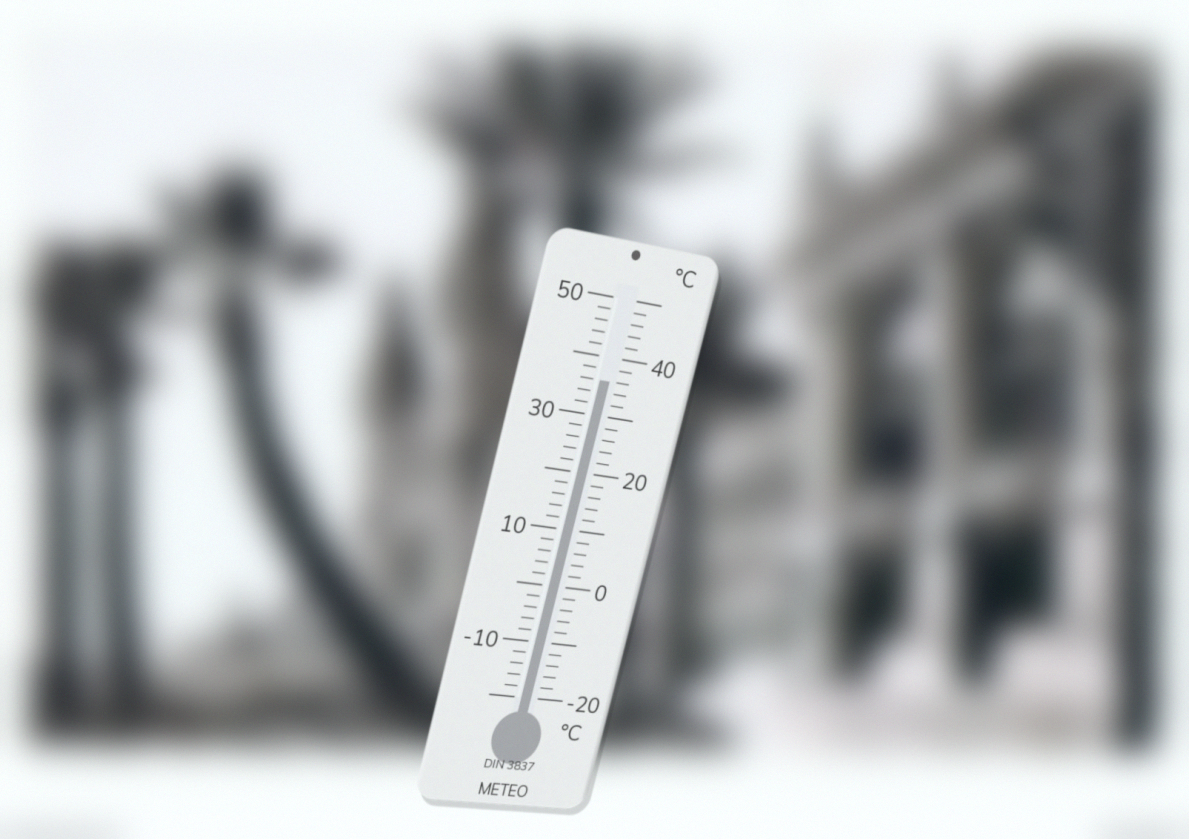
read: 36 °C
